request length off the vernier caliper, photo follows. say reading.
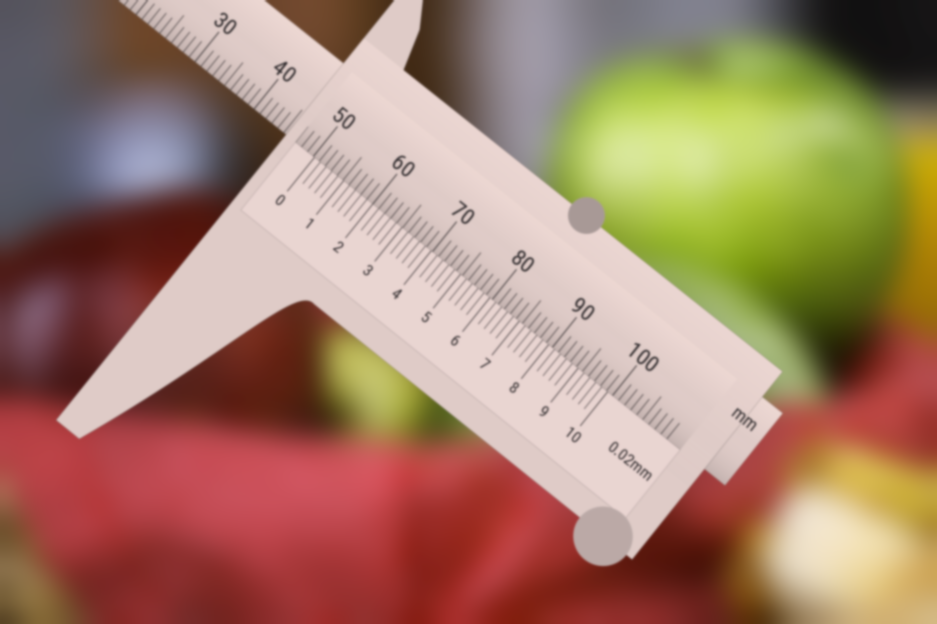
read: 50.2 mm
